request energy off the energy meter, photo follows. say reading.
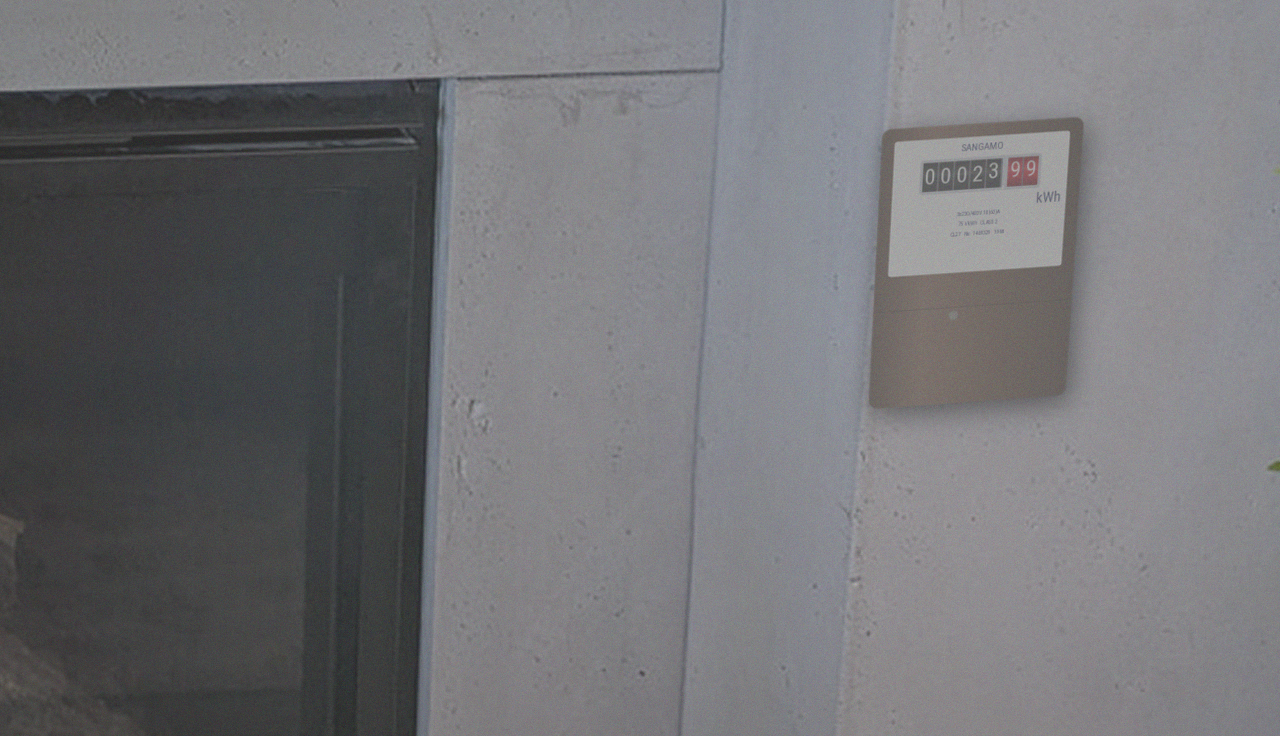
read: 23.99 kWh
